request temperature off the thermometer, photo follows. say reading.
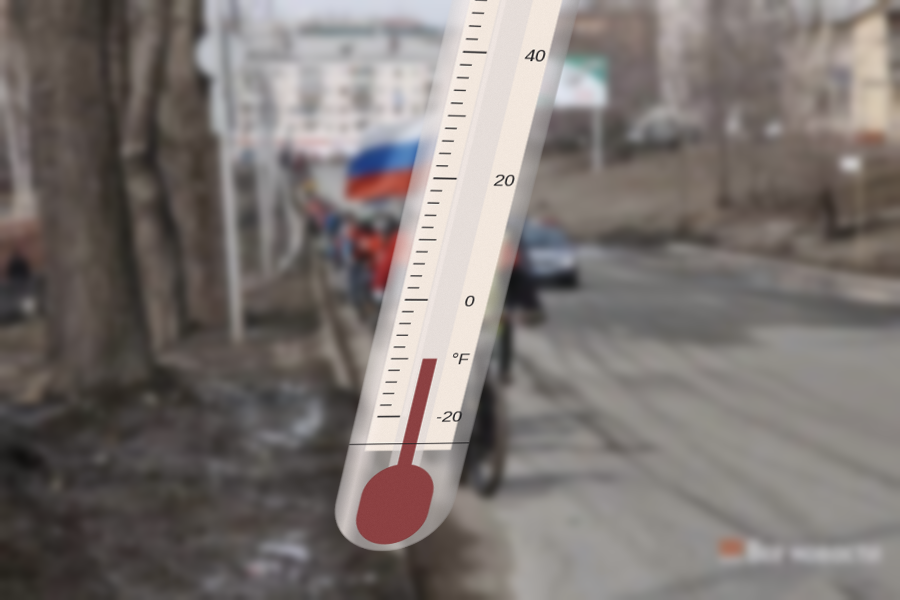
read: -10 °F
